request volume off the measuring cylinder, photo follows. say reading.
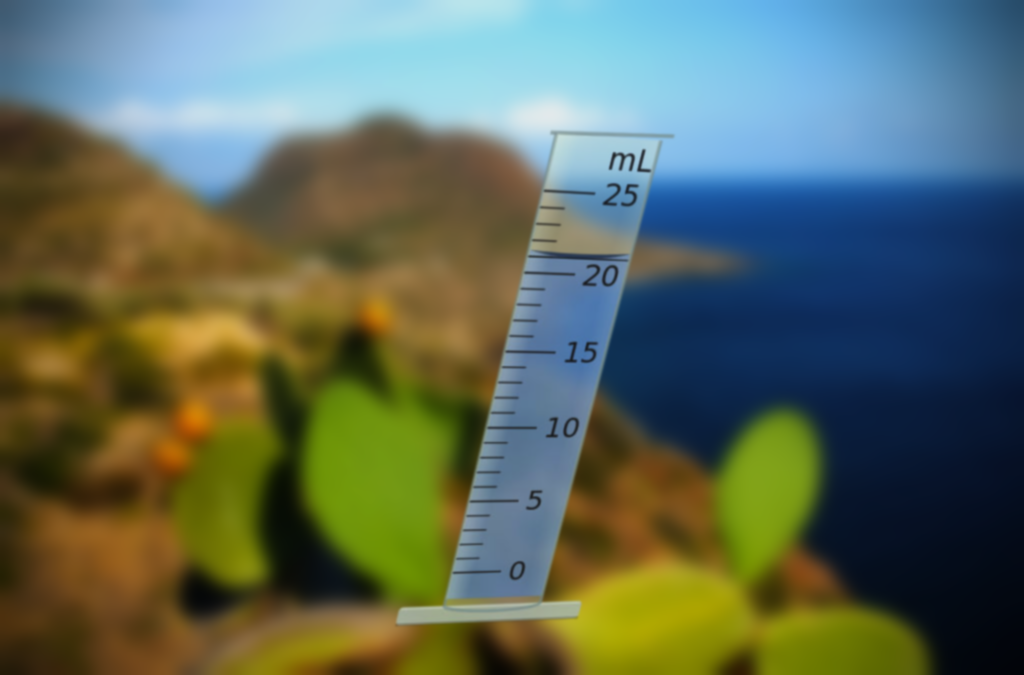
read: 21 mL
